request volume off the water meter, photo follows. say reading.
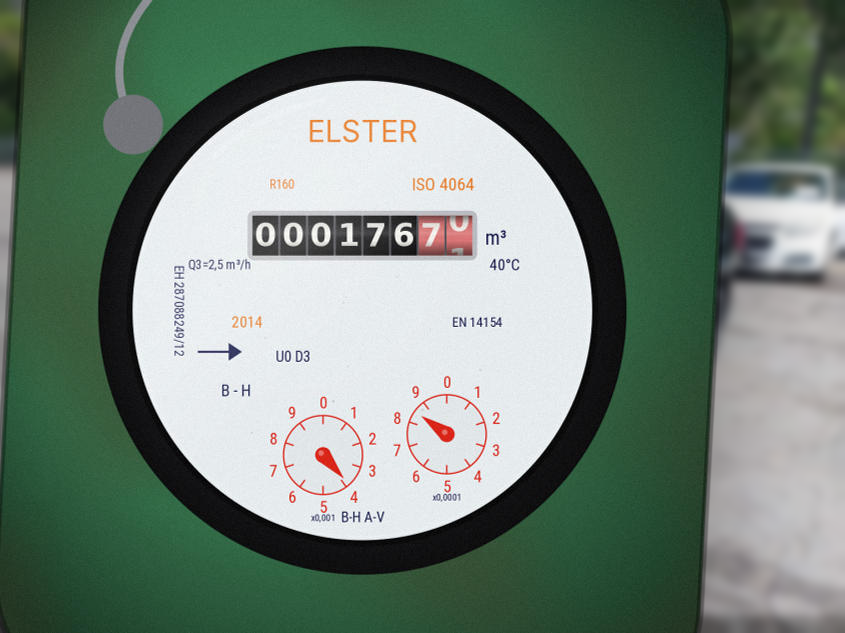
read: 176.7038 m³
